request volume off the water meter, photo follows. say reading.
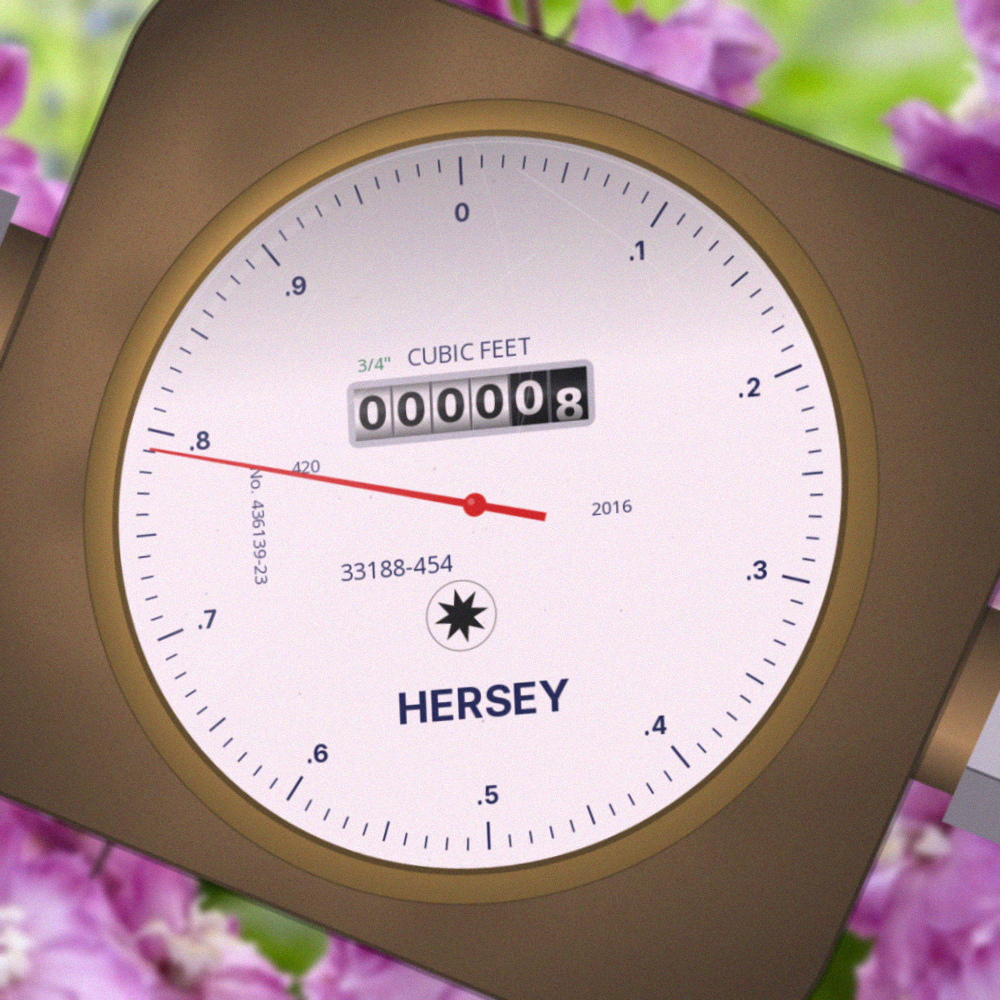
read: 7.79 ft³
